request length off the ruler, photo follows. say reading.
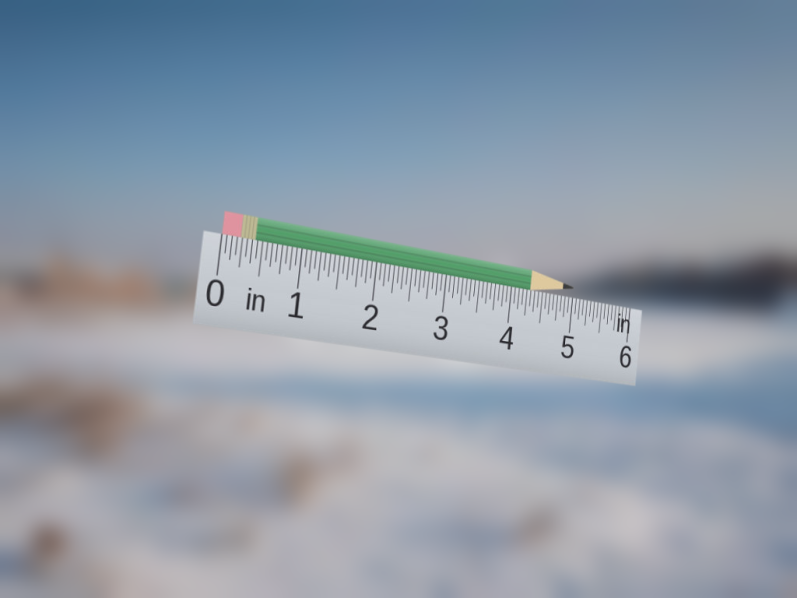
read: 5 in
